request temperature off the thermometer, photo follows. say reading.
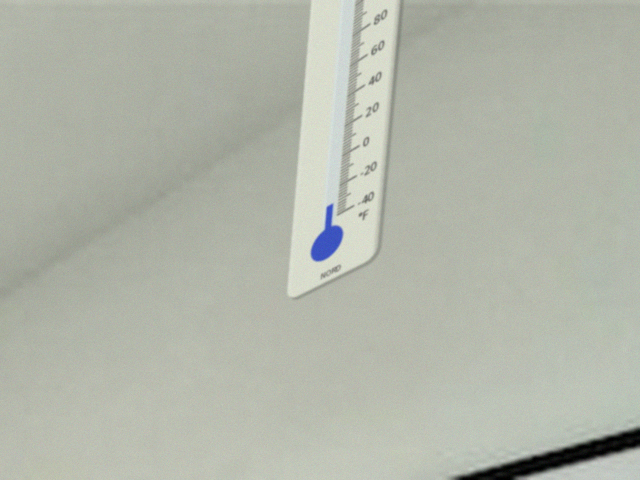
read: -30 °F
